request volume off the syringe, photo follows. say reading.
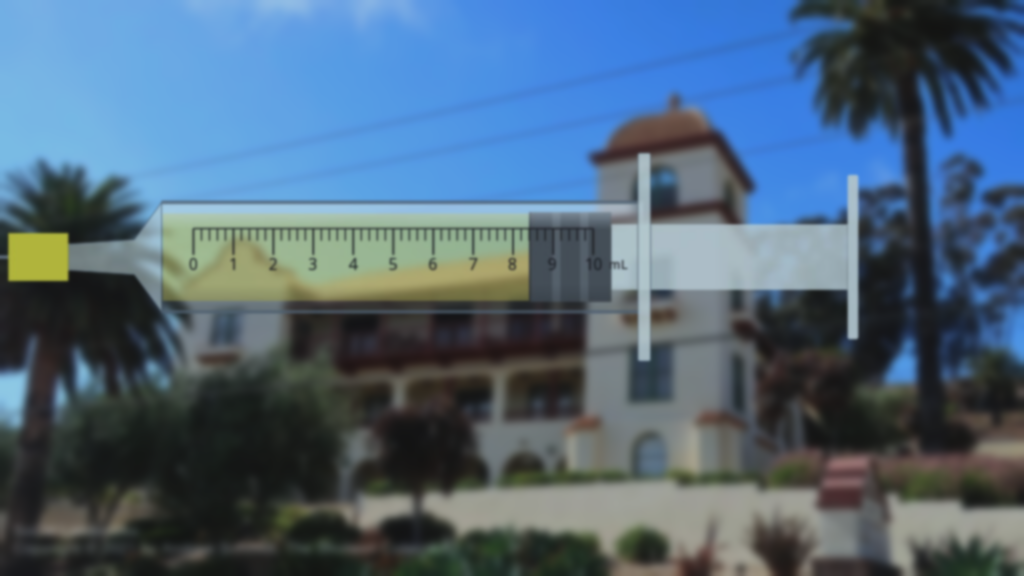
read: 8.4 mL
